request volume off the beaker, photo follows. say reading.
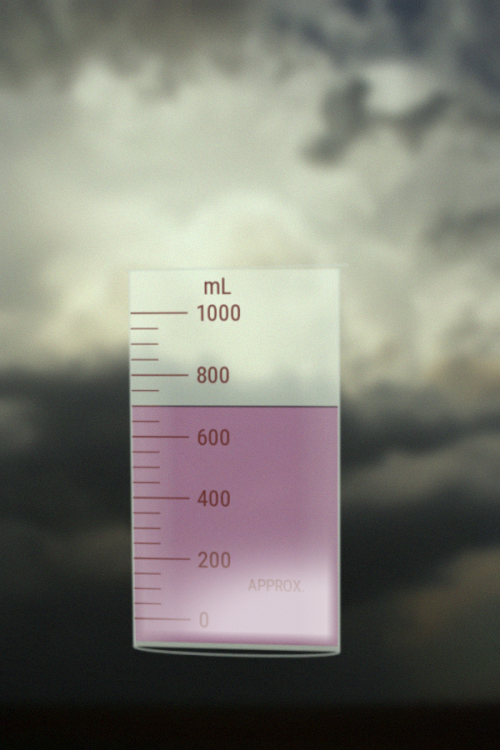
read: 700 mL
